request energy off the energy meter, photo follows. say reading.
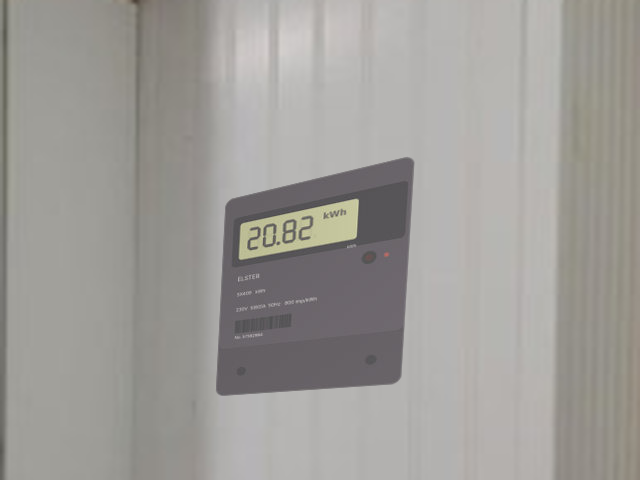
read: 20.82 kWh
